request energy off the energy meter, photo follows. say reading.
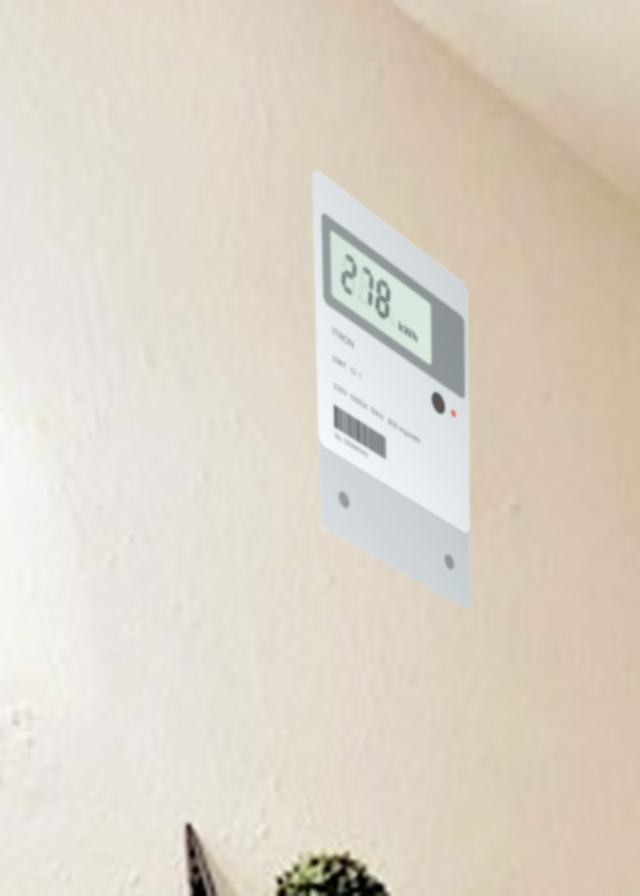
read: 278 kWh
